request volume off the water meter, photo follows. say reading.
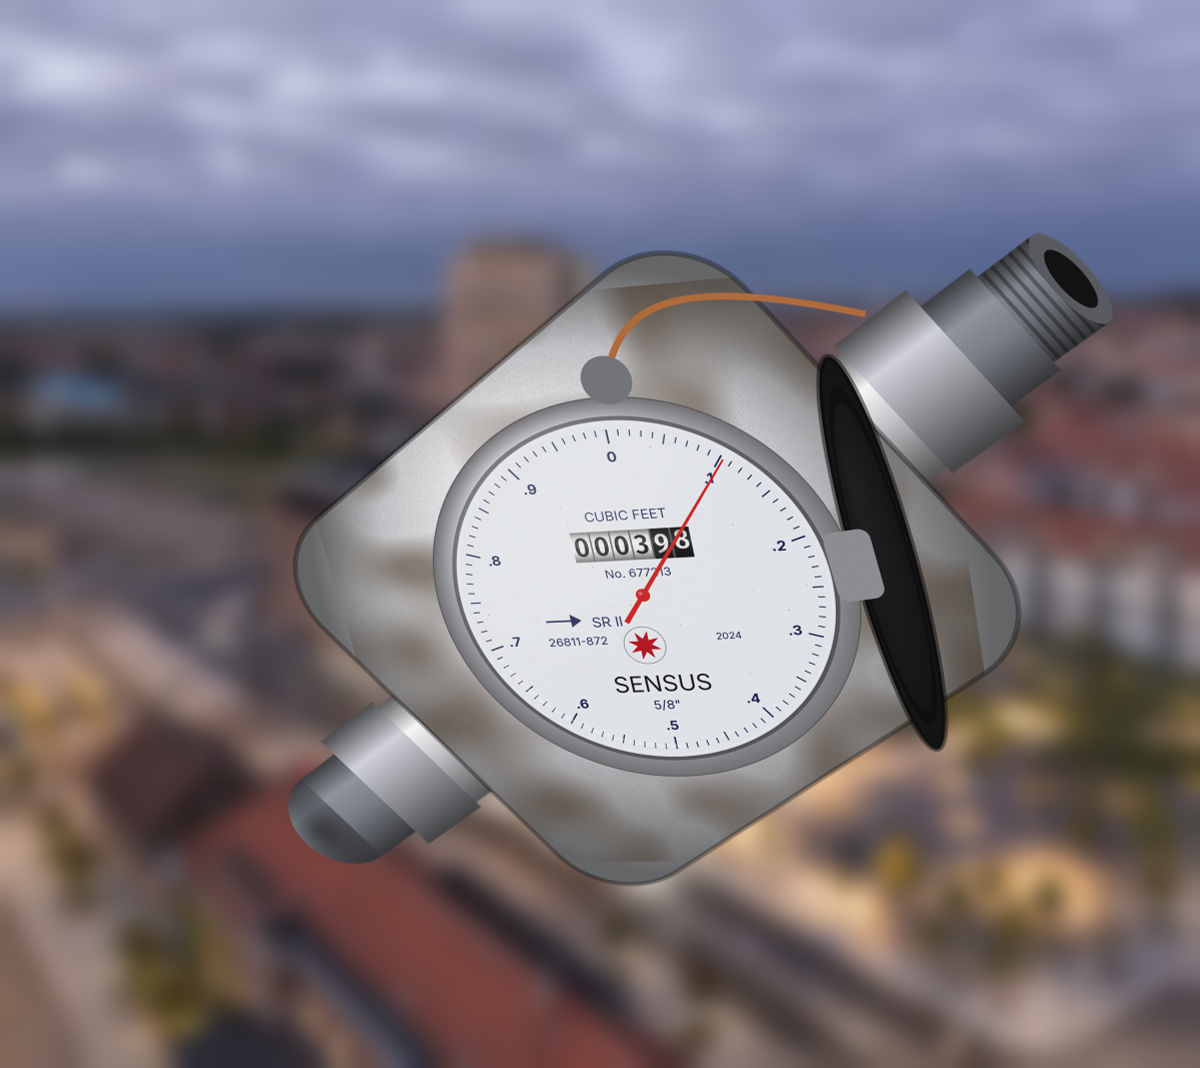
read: 398.10 ft³
